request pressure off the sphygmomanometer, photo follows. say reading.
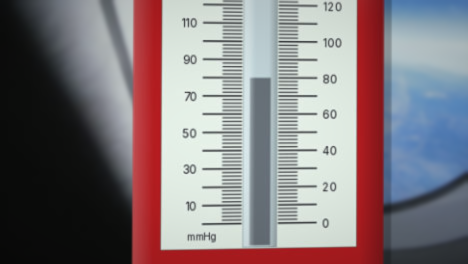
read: 80 mmHg
